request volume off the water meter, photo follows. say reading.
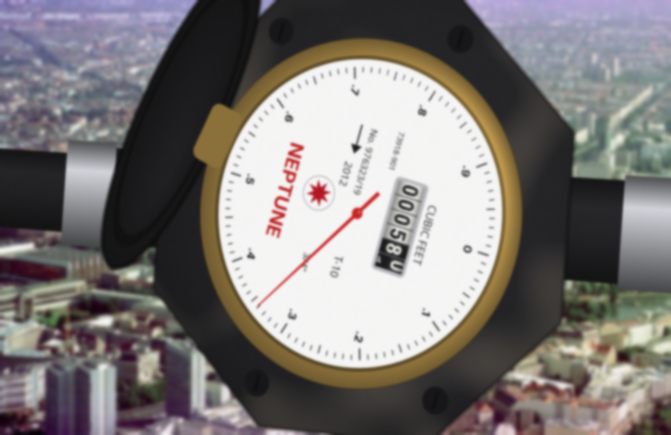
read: 580.34 ft³
